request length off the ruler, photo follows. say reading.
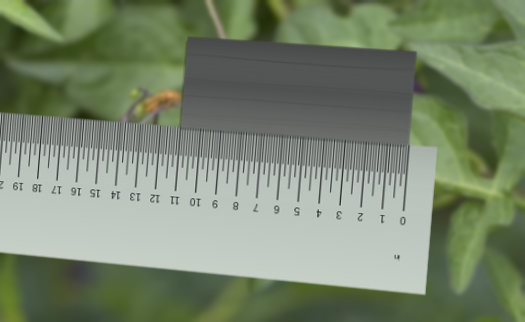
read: 11 in
